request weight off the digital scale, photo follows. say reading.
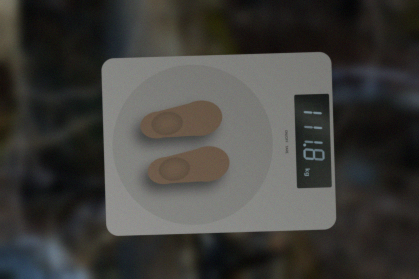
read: 111.8 kg
